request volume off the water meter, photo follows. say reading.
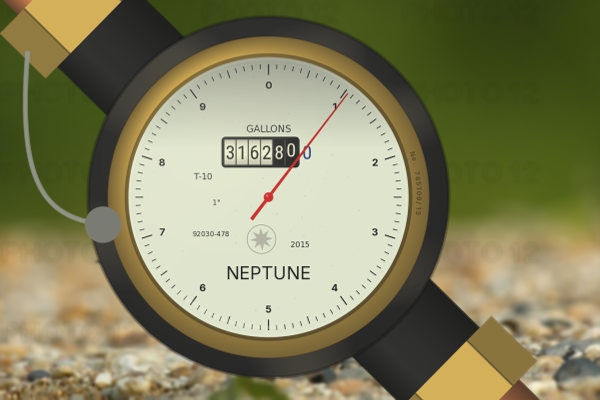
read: 3162801.0 gal
